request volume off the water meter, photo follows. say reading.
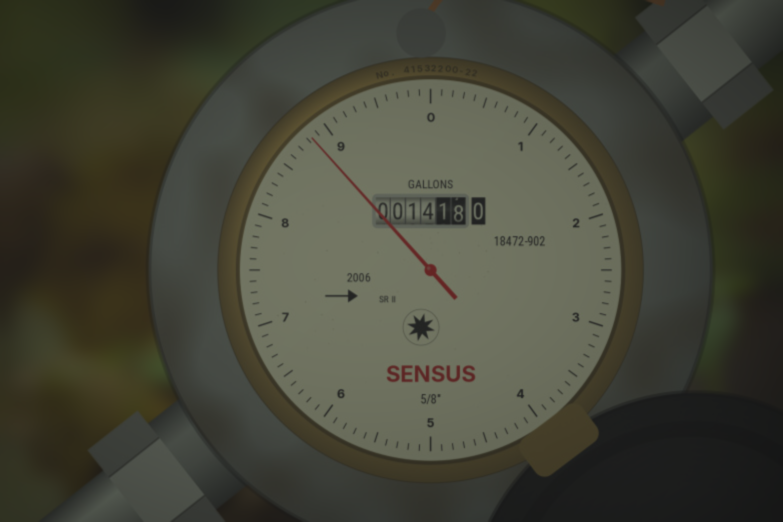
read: 14178.8 gal
